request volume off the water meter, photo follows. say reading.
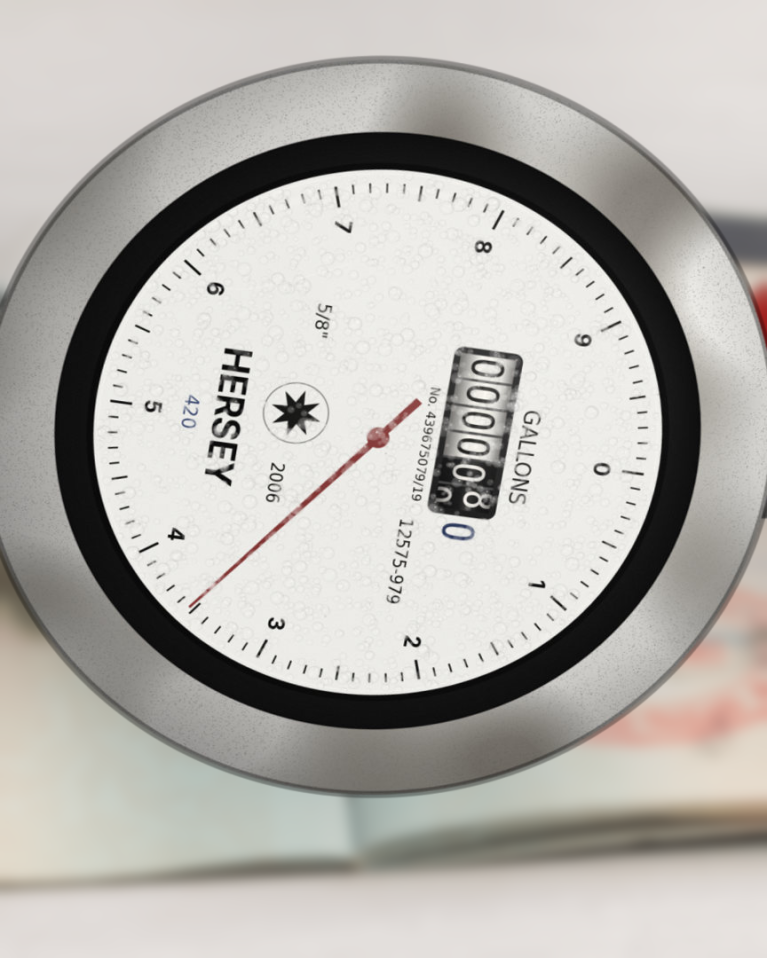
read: 83.5 gal
